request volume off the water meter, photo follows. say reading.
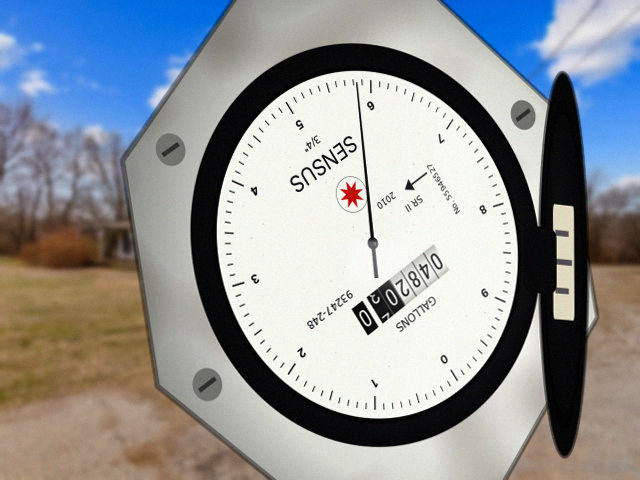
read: 482025.8 gal
